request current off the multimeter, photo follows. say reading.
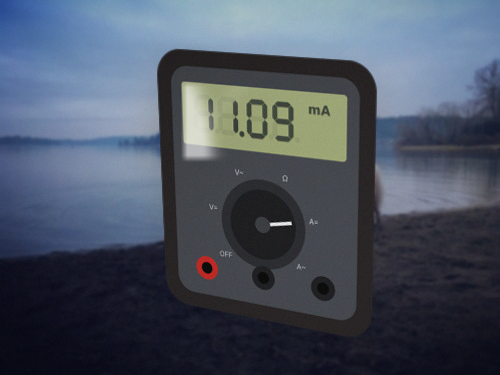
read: 11.09 mA
